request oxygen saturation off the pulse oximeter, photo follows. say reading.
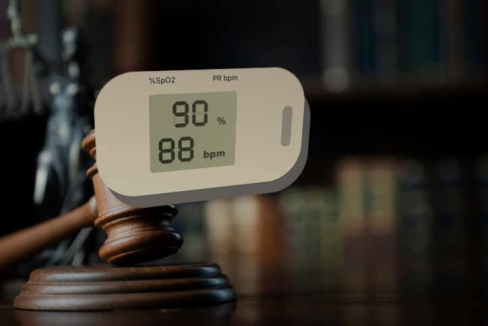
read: 90 %
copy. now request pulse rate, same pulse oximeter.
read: 88 bpm
